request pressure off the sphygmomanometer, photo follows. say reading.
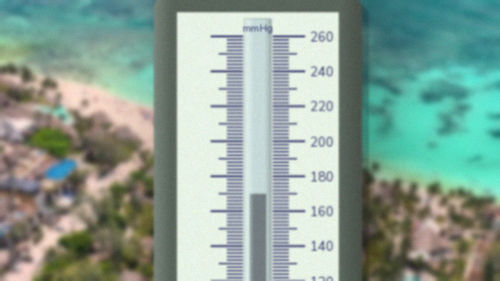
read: 170 mmHg
